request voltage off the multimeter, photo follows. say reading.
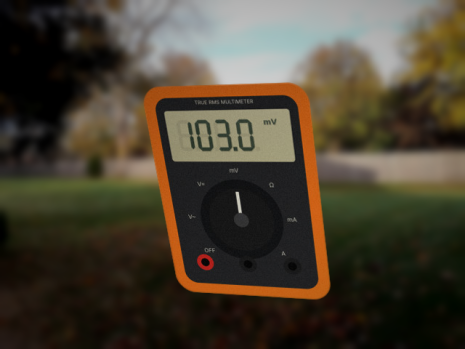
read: 103.0 mV
